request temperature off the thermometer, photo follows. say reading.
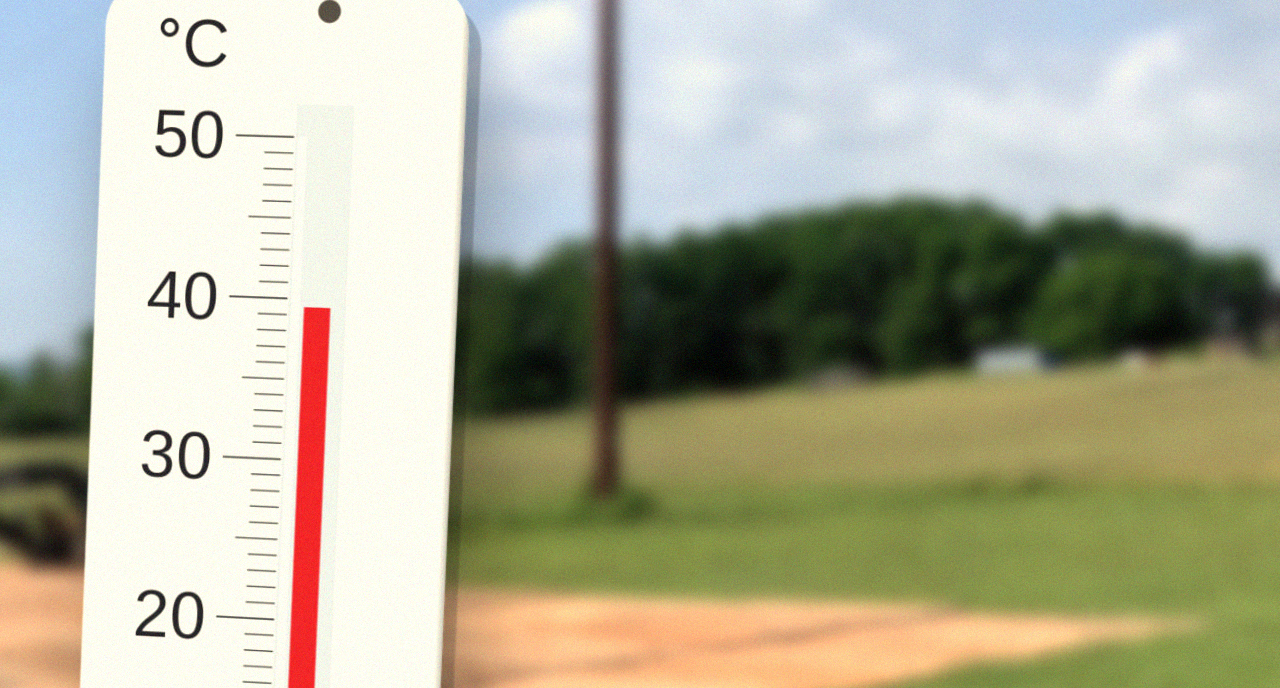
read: 39.5 °C
